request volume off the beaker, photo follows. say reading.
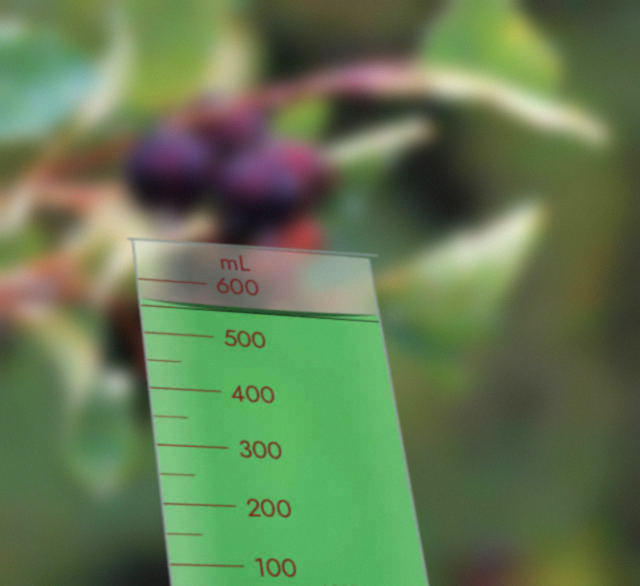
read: 550 mL
